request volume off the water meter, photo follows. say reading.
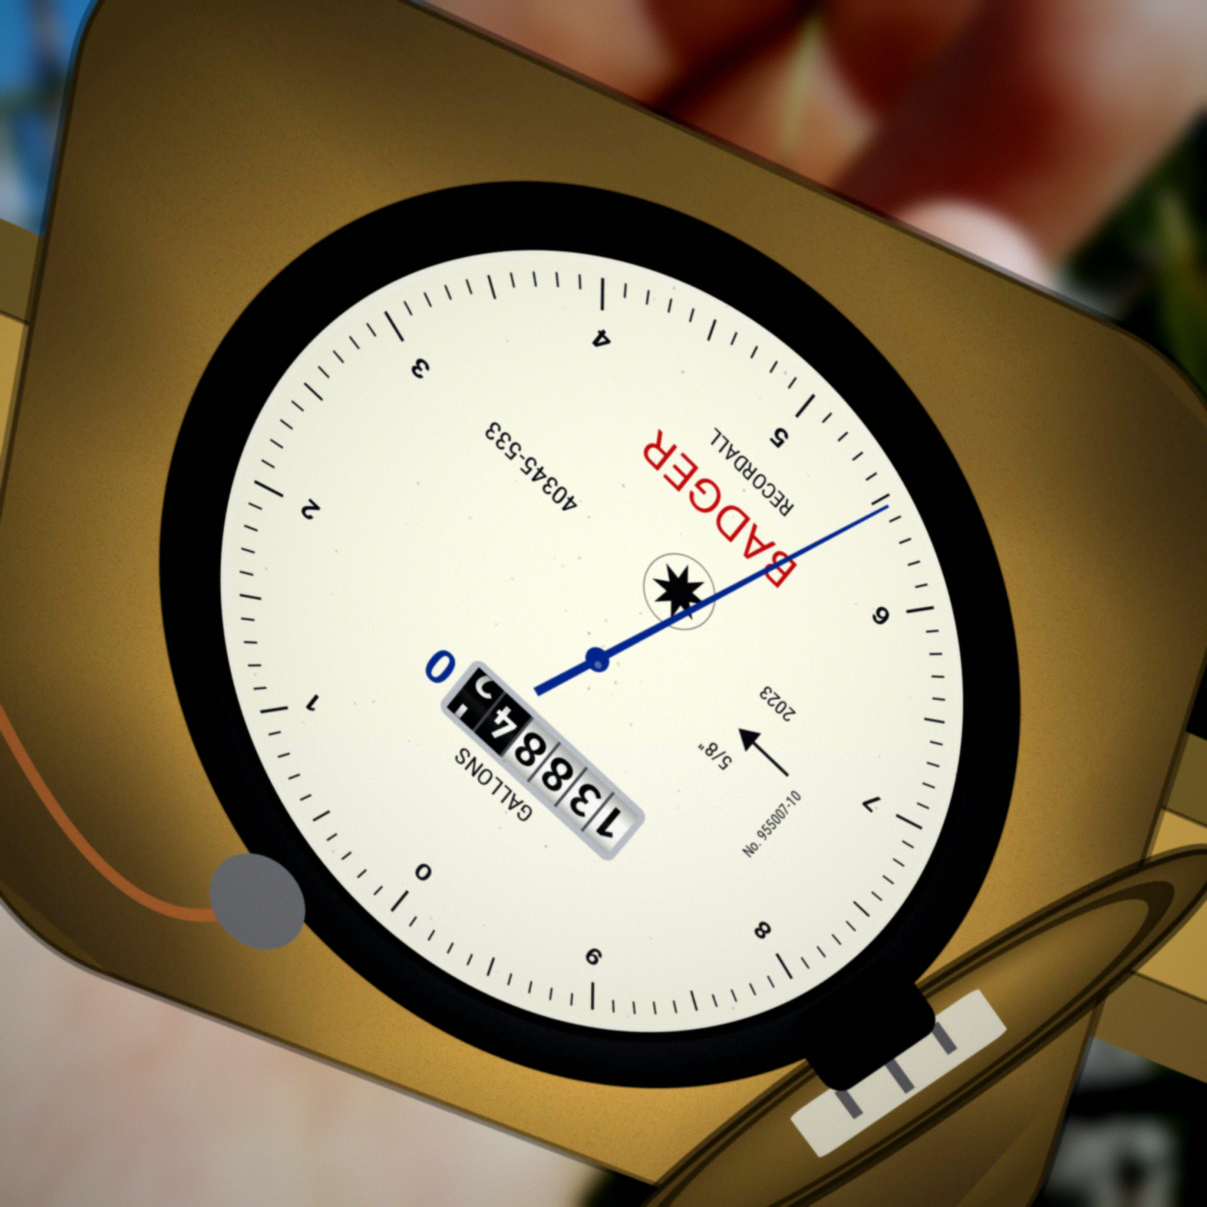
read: 1388415.5 gal
